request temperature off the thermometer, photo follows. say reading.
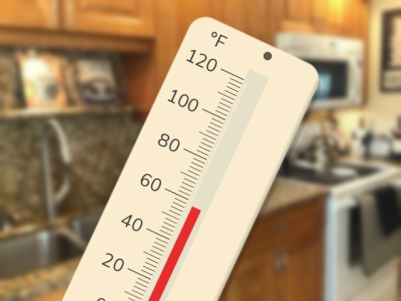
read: 58 °F
